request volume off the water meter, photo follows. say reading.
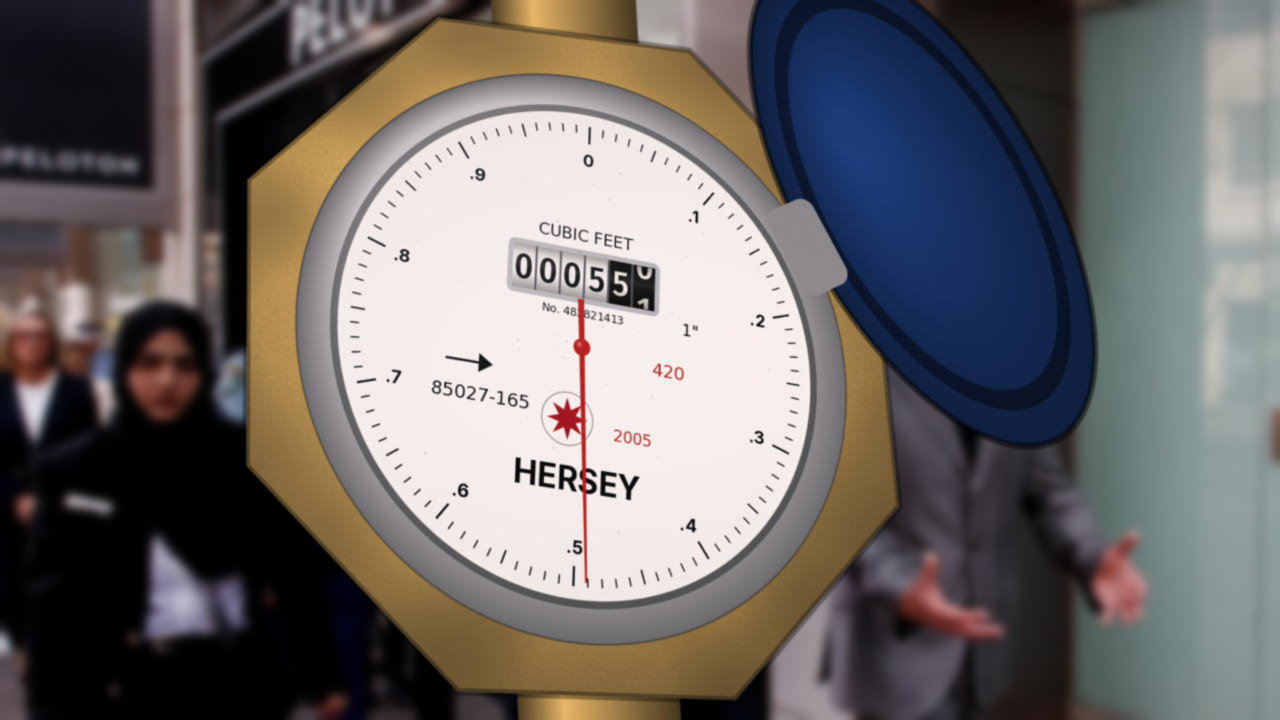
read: 550.49 ft³
